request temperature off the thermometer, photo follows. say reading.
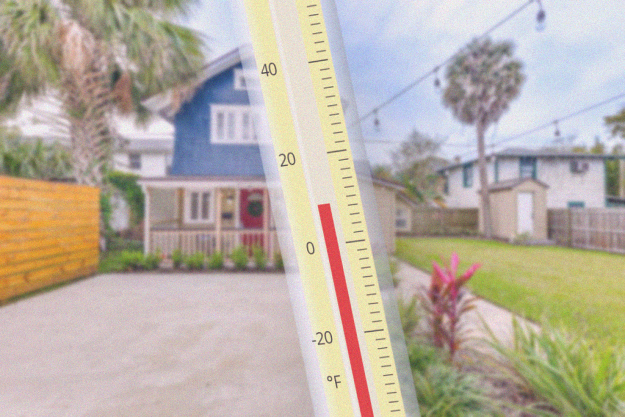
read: 9 °F
